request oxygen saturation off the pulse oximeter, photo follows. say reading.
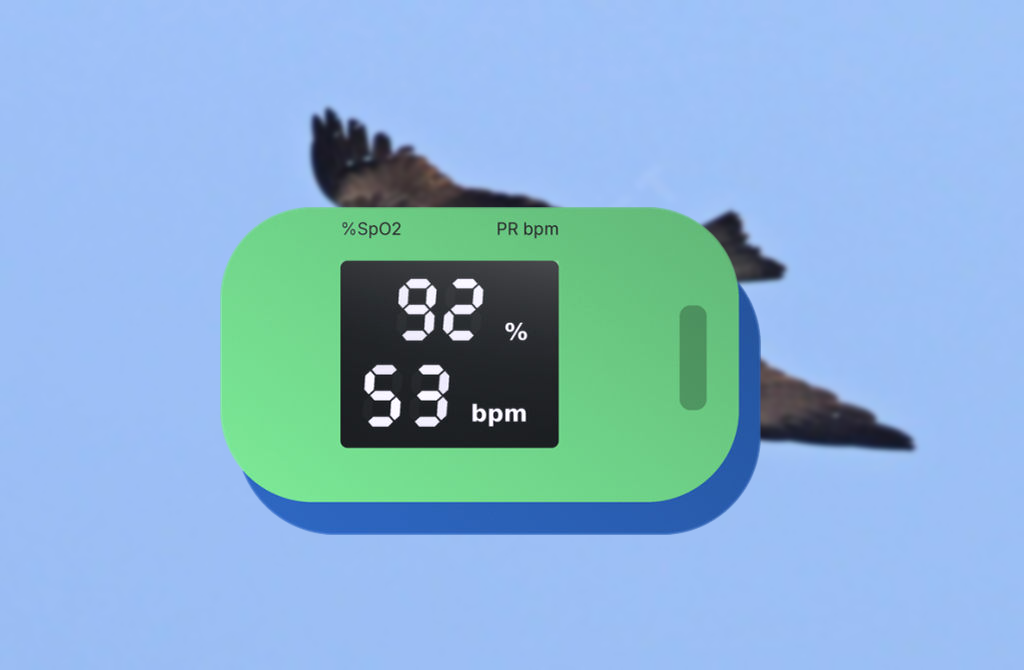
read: 92 %
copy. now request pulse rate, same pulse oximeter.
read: 53 bpm
